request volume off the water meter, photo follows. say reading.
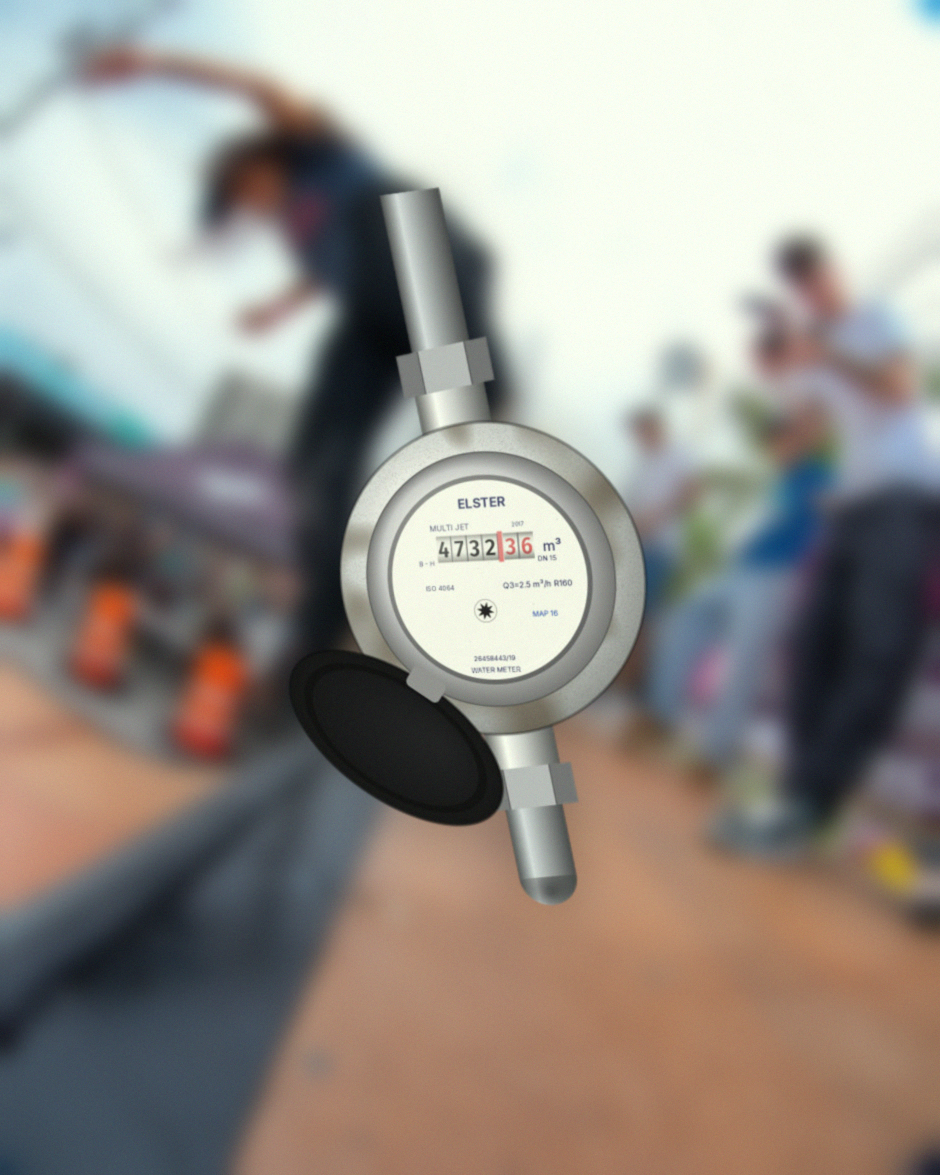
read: 4732.36 m³
